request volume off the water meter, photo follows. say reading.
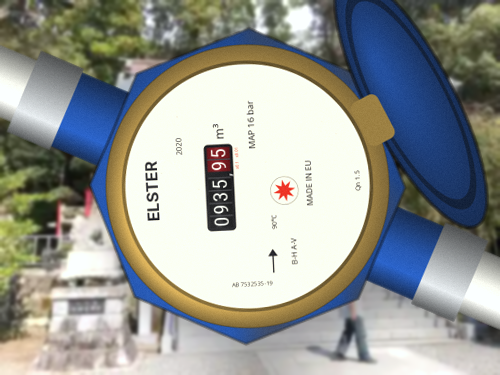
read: 935.95 m³
